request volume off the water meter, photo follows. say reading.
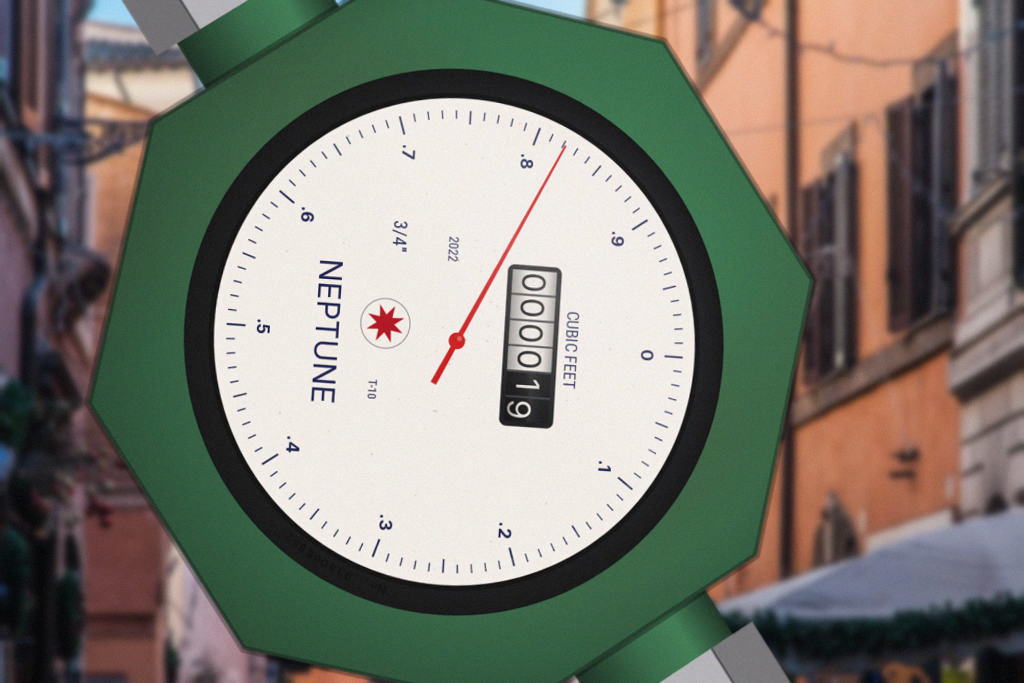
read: 18.82 ft³
